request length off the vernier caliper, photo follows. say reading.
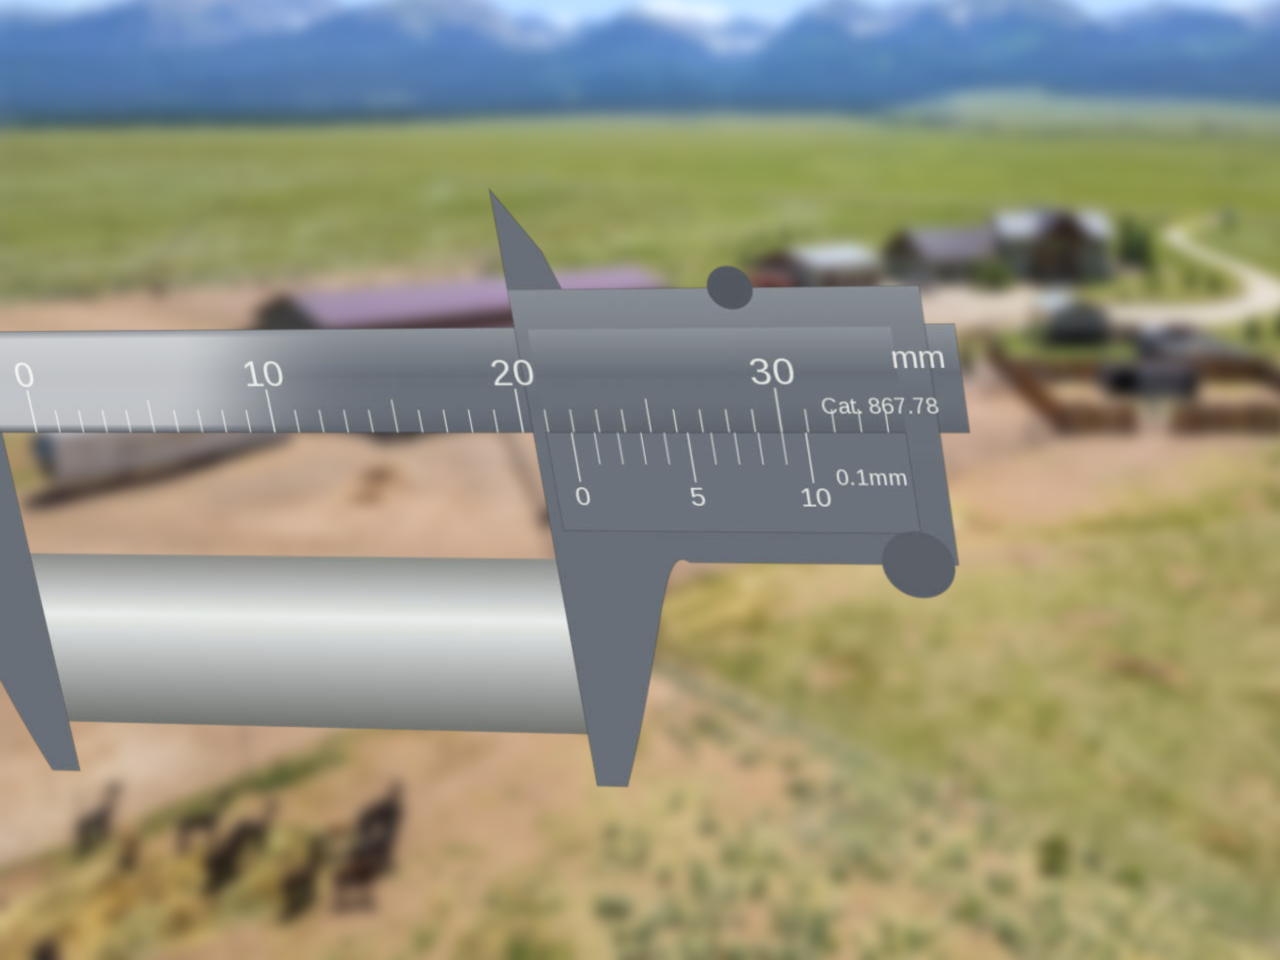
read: 21.9 mm
